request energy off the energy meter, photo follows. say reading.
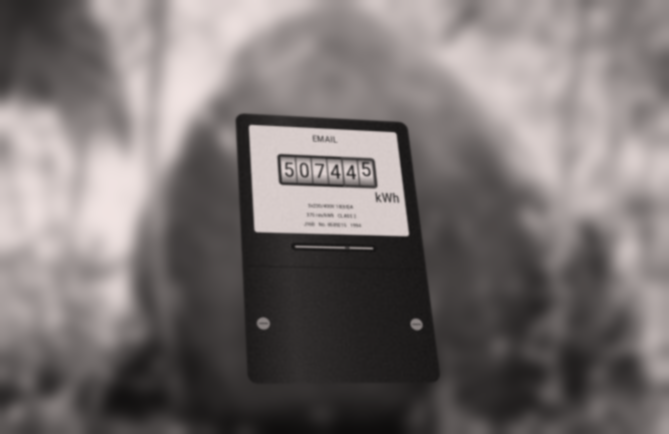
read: 5074.45 kWh
